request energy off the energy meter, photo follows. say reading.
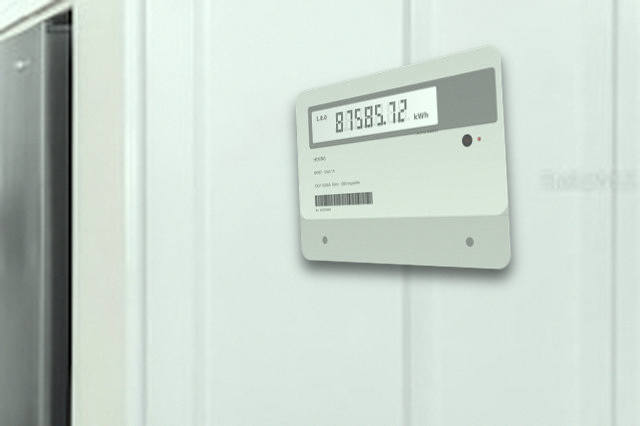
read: 87585.72 kWh
